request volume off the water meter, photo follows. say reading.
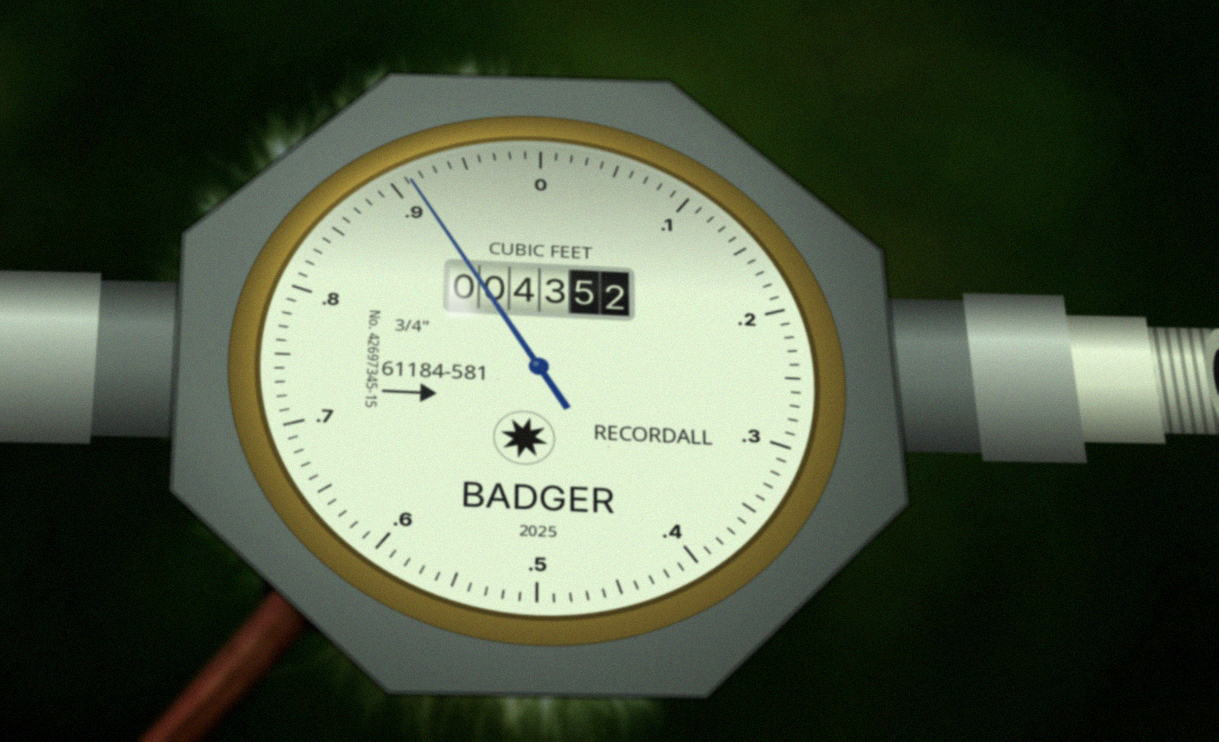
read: 4351.91 ft³
